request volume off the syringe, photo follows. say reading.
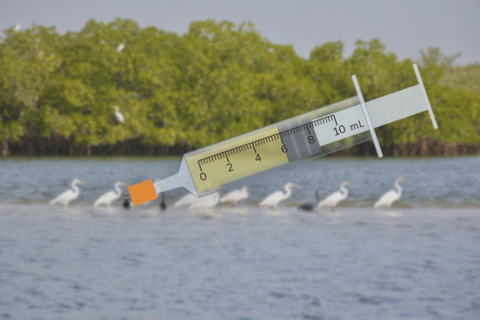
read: 6 mL
